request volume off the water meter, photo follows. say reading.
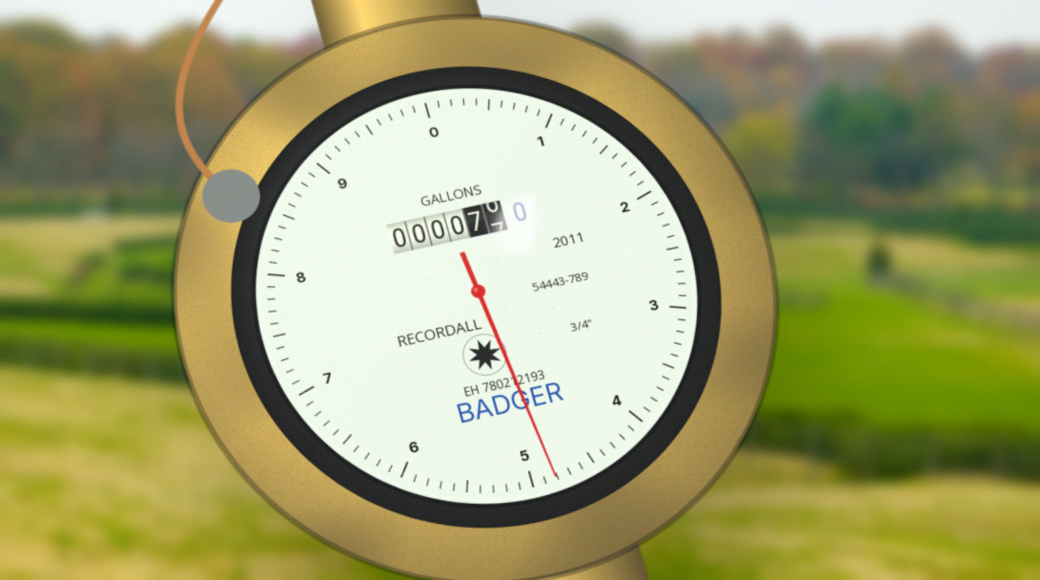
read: 764.8 gal
